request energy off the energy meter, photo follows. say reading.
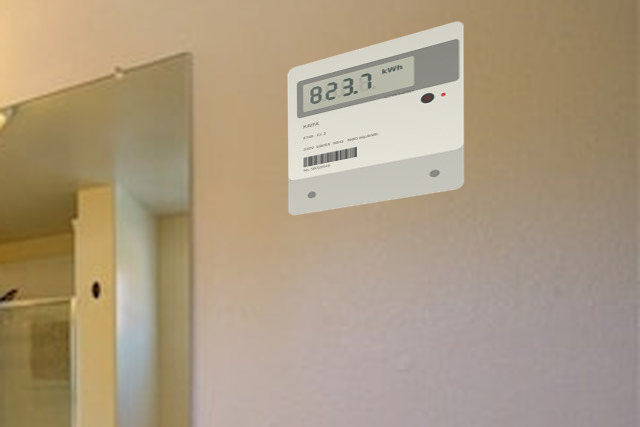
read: 823.7 kWh
